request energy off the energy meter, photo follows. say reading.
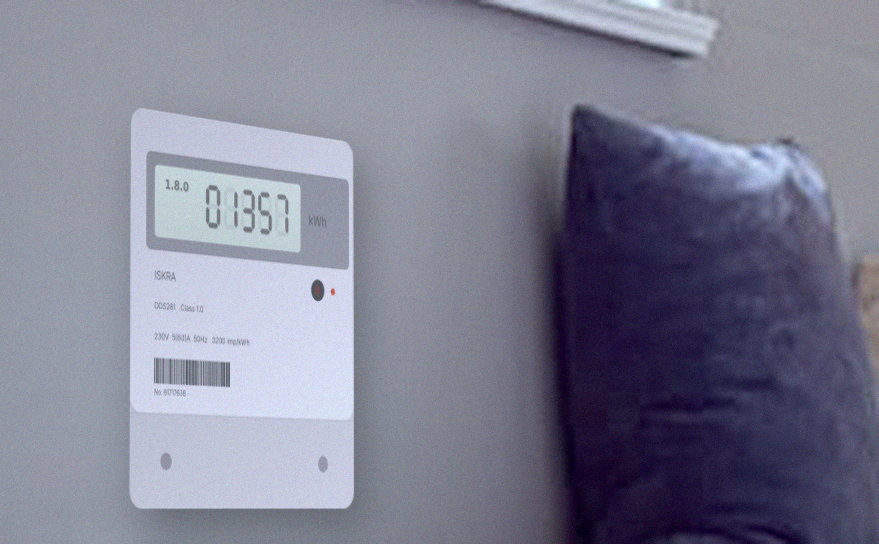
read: 1357 kWh
